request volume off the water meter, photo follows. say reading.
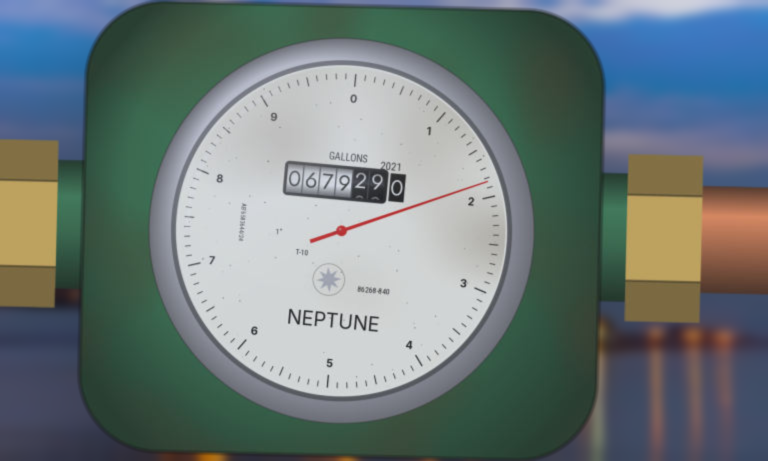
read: 679291.8 gal
